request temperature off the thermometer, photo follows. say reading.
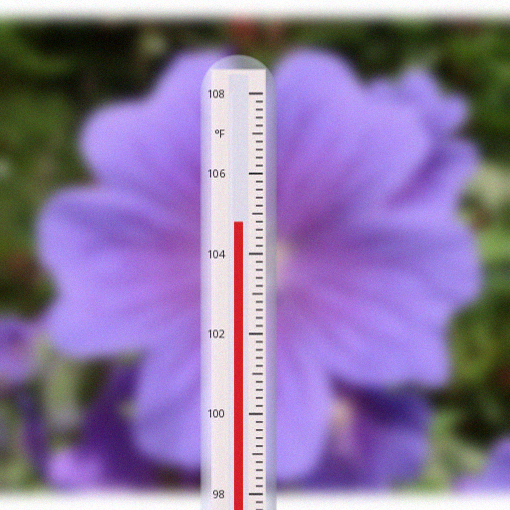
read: 104.8 °F
